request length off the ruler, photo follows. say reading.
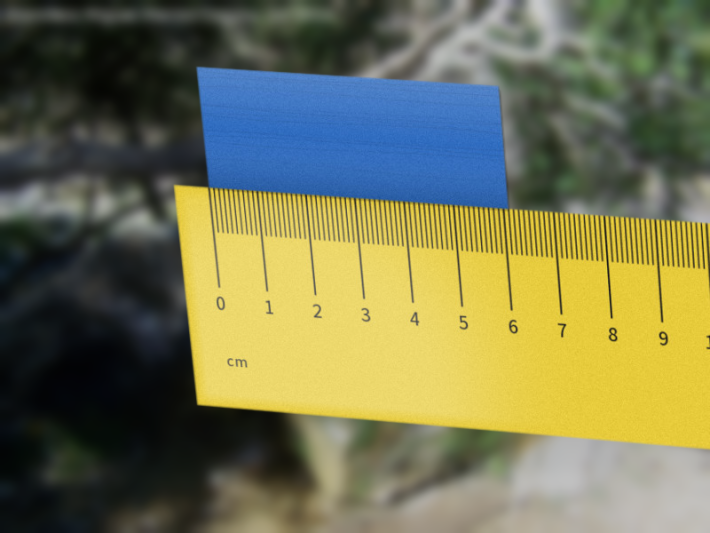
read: 6.1 cm
